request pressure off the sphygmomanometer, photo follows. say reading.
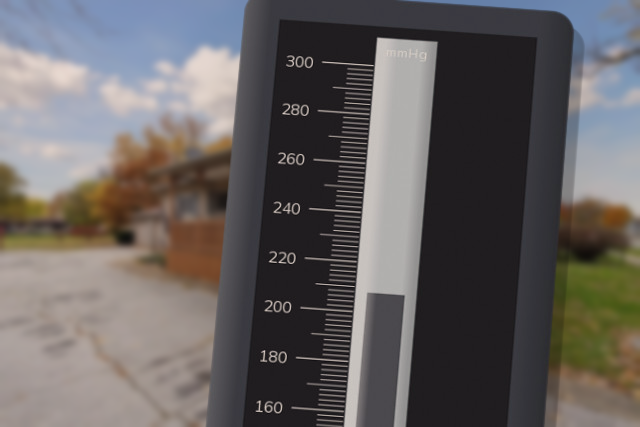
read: 208 mmHg
